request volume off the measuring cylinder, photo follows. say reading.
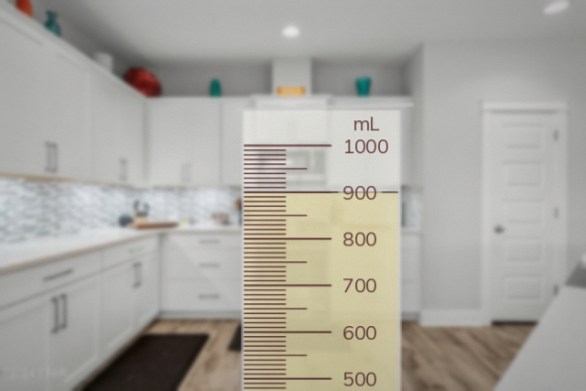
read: 900 mL
